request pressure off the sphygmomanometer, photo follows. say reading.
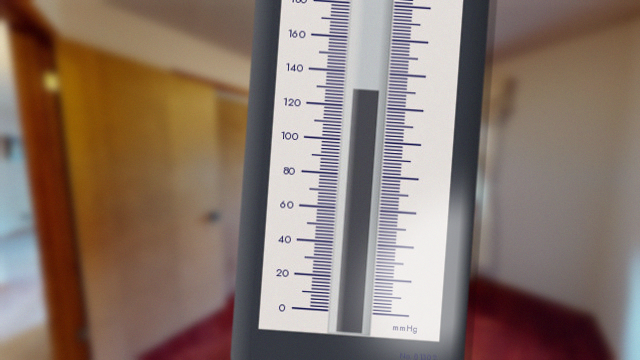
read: 130 mmHg
